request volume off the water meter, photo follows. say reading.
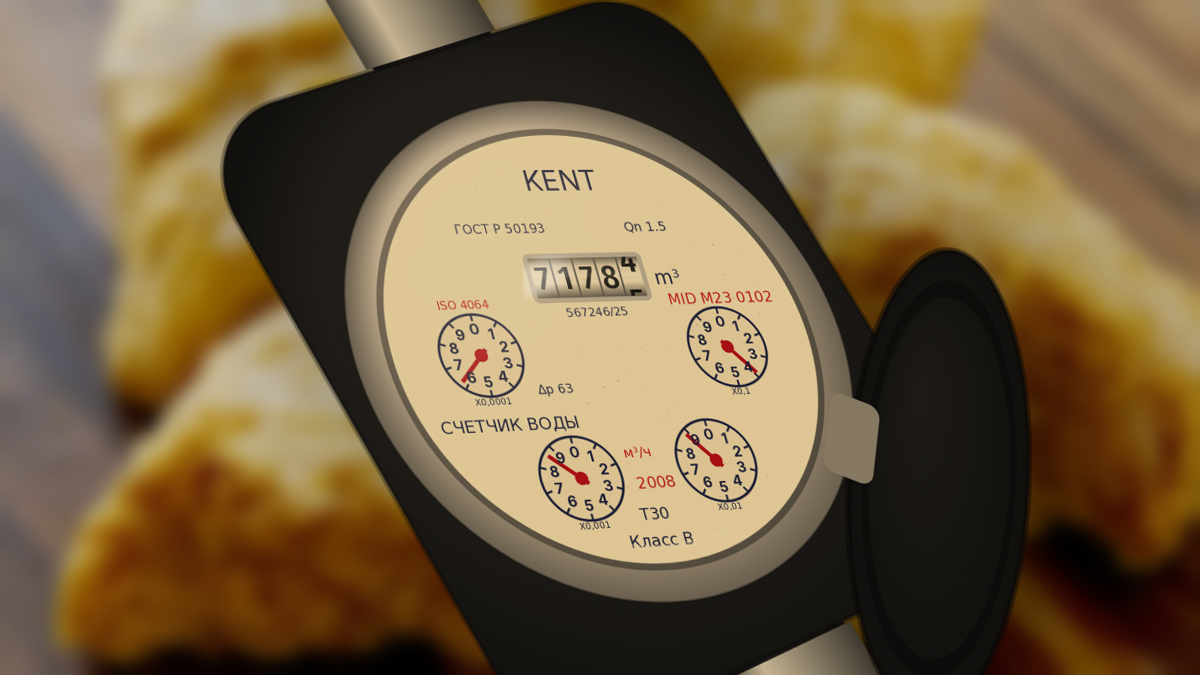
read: 71784.3886 m³
